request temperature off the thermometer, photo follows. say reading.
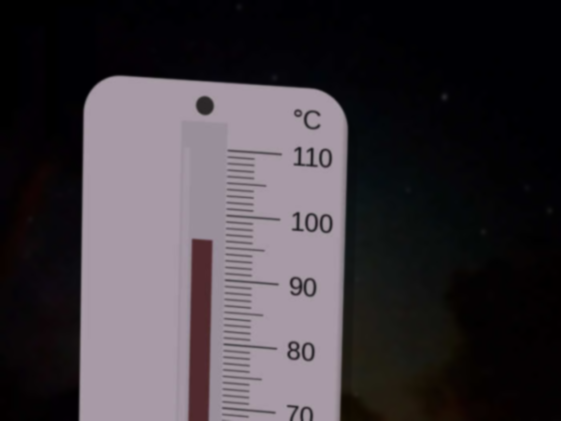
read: 96 °C
